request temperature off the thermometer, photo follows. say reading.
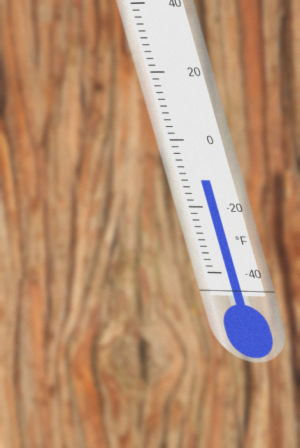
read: -12 °F
